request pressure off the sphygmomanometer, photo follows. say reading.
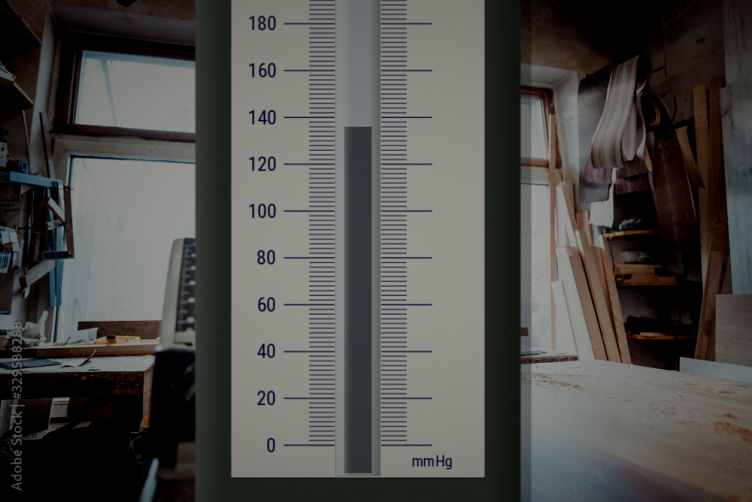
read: 136 mmHg
